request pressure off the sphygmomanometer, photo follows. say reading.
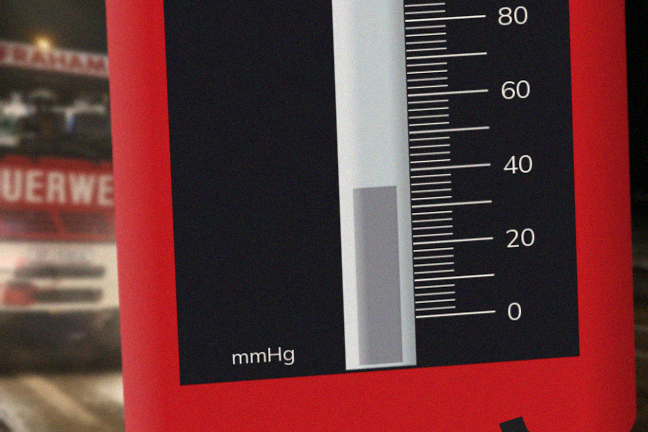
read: 36 mmHg
